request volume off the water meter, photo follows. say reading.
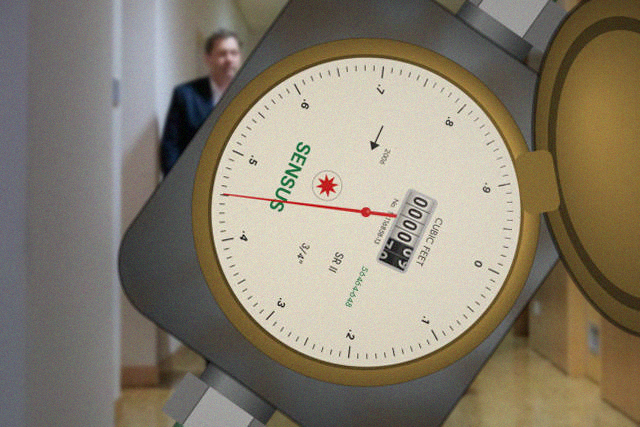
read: 69.45 ft³
